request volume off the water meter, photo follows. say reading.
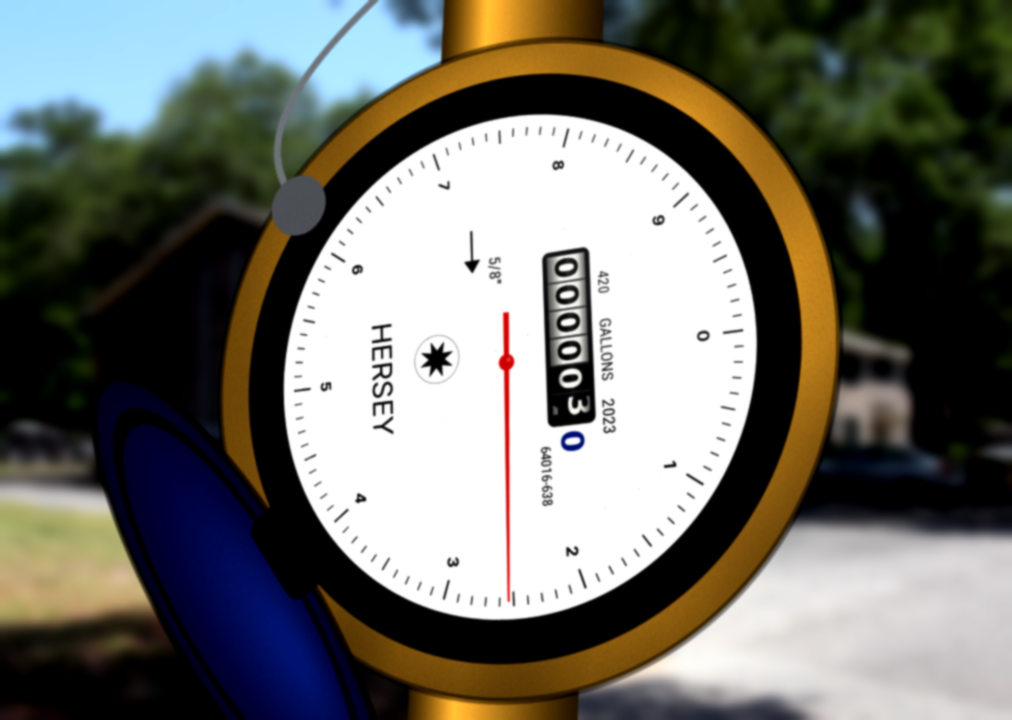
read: 32.5 gal
